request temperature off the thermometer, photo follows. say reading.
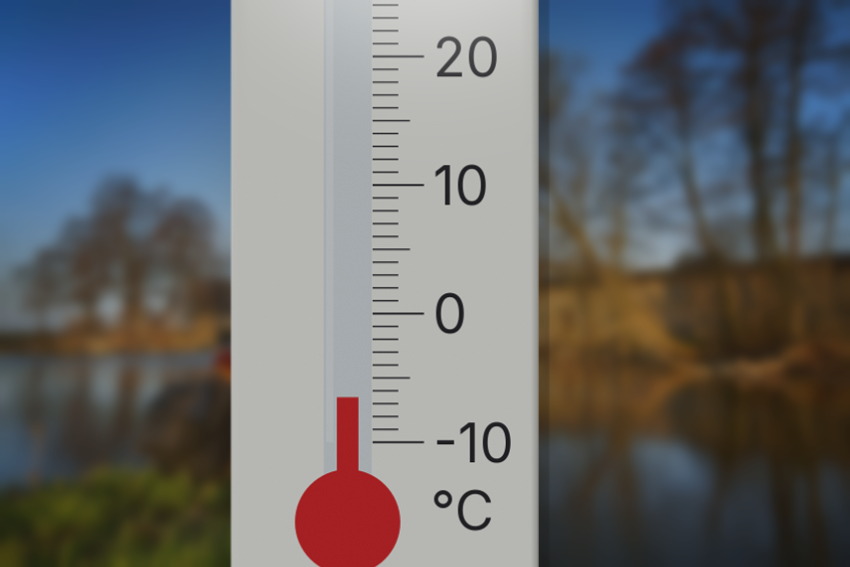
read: -6.5 °C
